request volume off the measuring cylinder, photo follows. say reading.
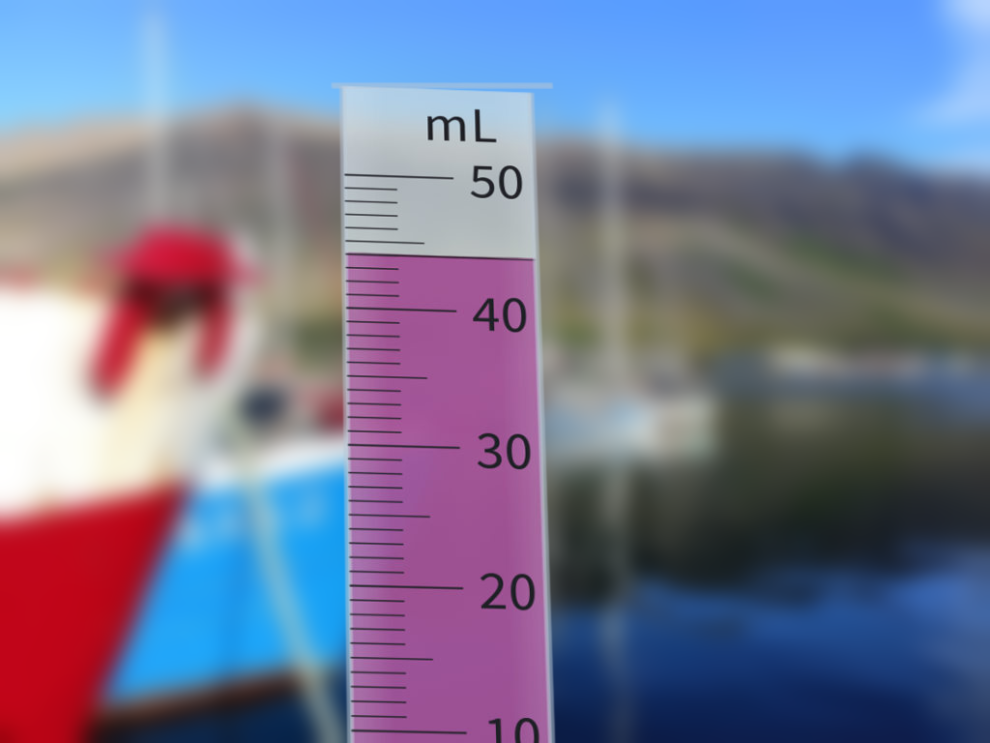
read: 44 mL
